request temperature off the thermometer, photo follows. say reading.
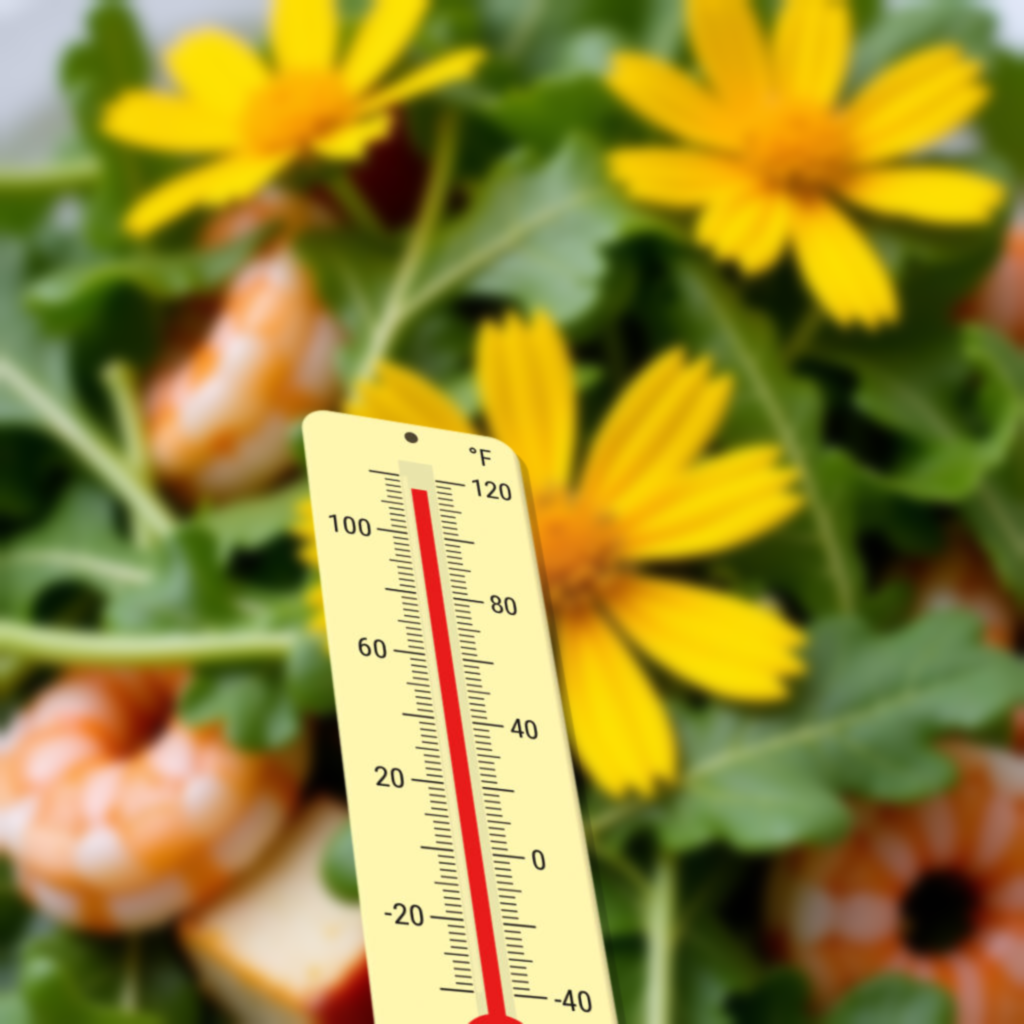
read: 116 °F
